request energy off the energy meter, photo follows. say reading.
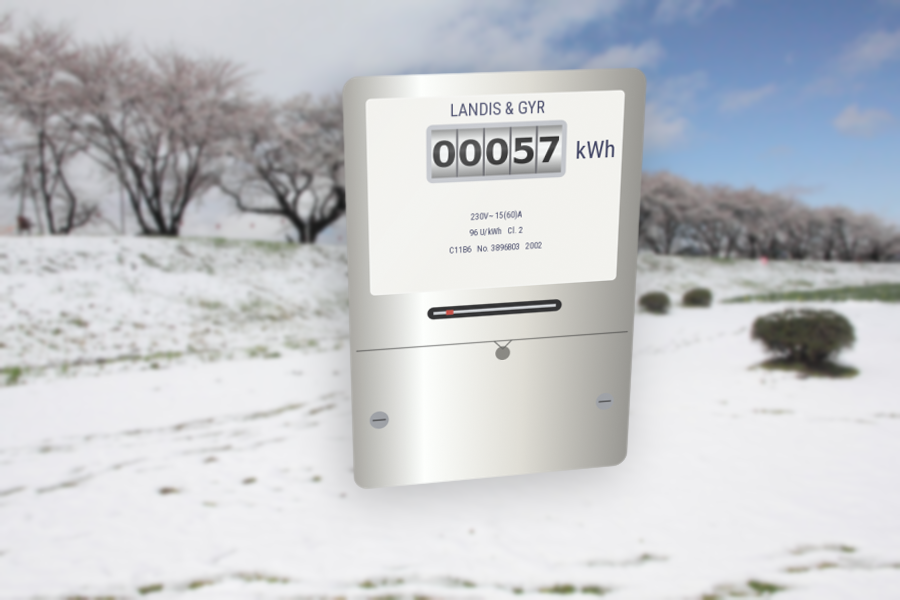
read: 57 kWh
